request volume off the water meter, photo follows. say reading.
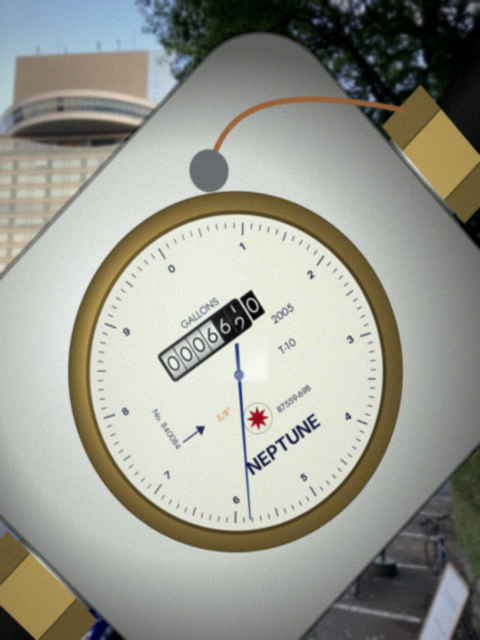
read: 6615.8 gal
